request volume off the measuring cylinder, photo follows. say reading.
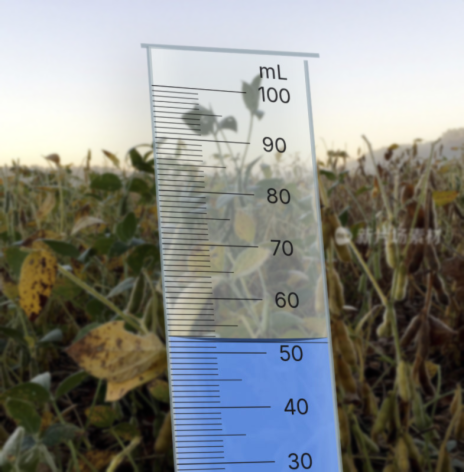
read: 52 mL
